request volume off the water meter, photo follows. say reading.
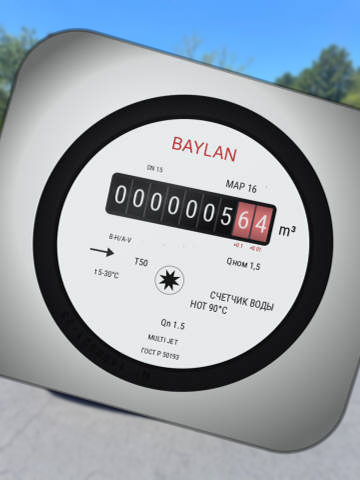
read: 5.64 m³
